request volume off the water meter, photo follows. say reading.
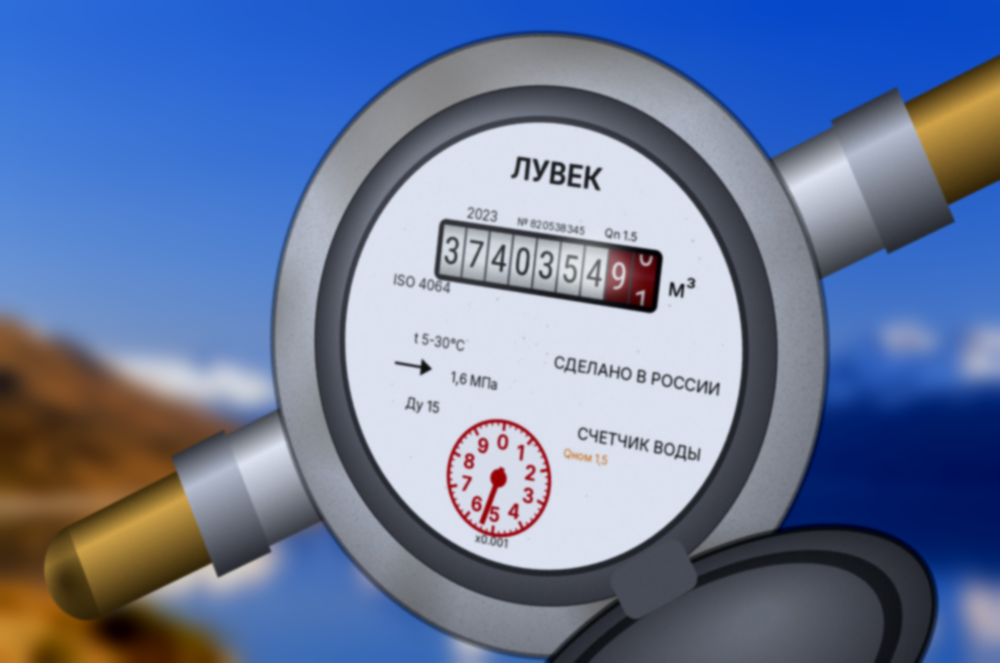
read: 3740354.905 m³
